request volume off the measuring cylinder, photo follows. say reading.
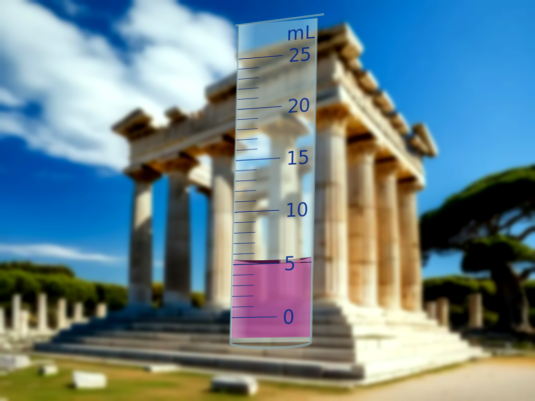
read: 5 mL
